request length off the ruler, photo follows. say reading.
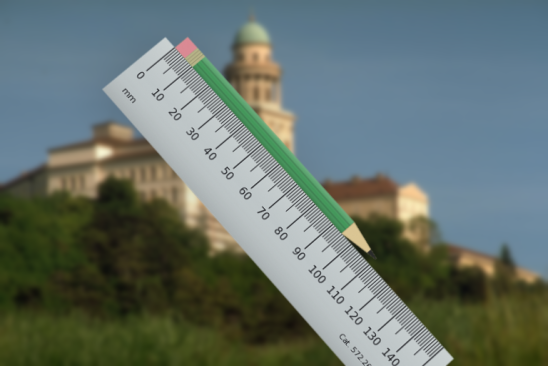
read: 110 mm
